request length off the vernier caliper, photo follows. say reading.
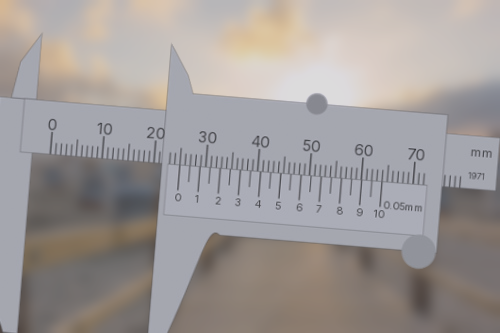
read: 25.0 mm
